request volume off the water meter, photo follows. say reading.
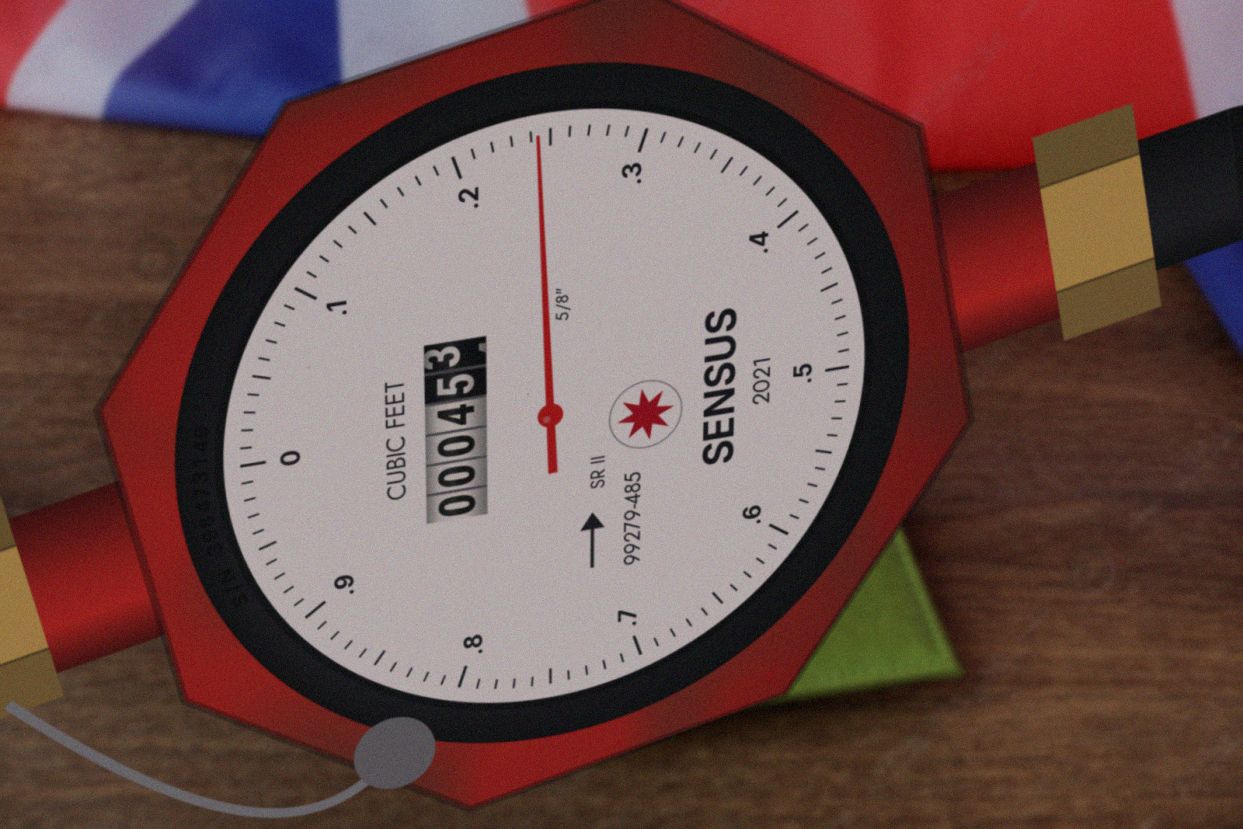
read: 453.24 ft³
